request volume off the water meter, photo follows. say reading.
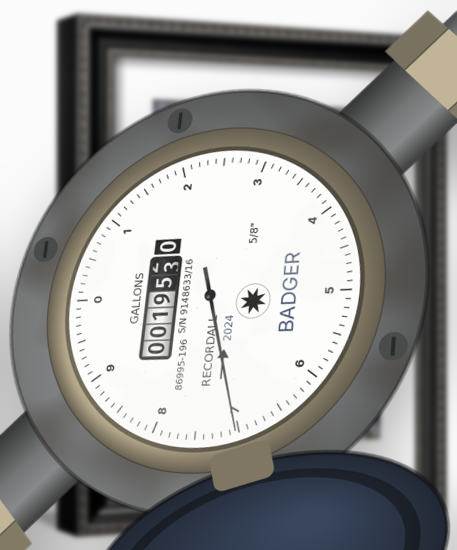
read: 19527.0 gal
